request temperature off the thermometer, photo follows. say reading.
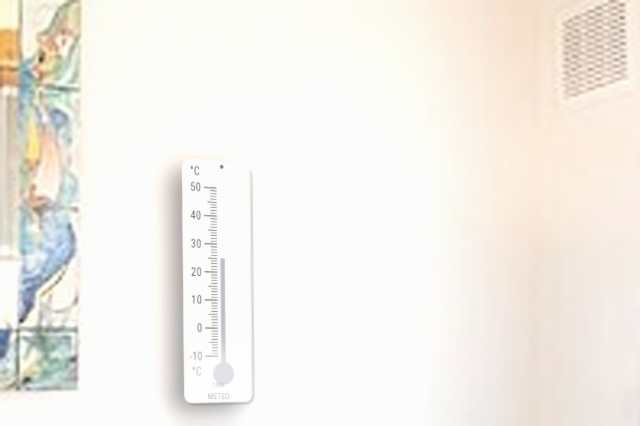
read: 25 °C
